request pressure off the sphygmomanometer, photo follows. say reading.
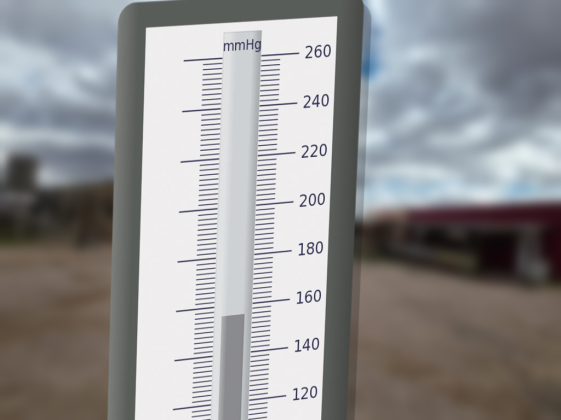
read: 156 mmHg
